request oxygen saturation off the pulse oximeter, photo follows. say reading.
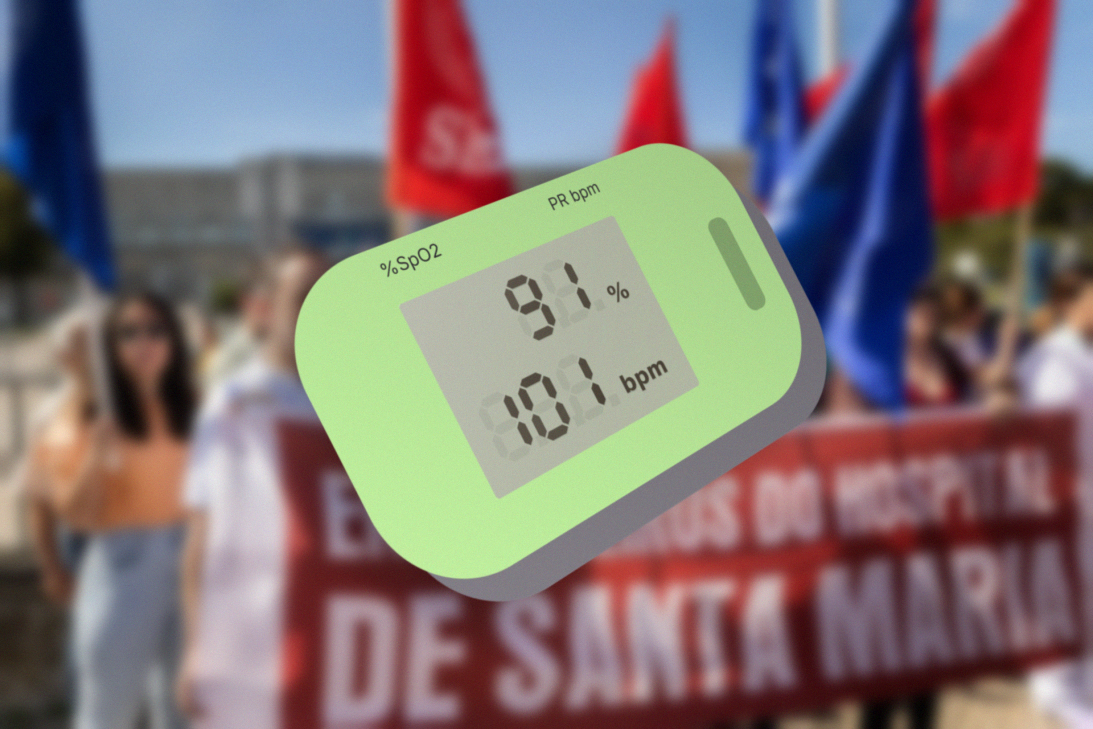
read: 91 %
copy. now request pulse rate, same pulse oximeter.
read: 101 bpm
